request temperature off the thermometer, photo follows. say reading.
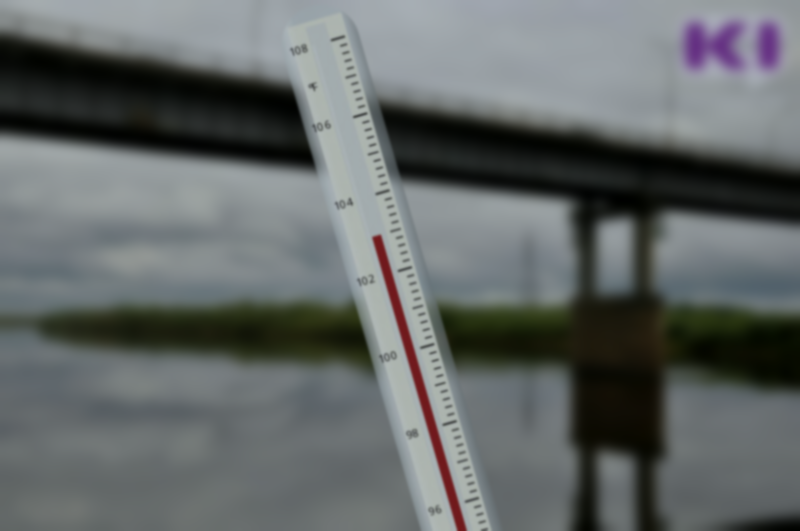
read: 103 °F
